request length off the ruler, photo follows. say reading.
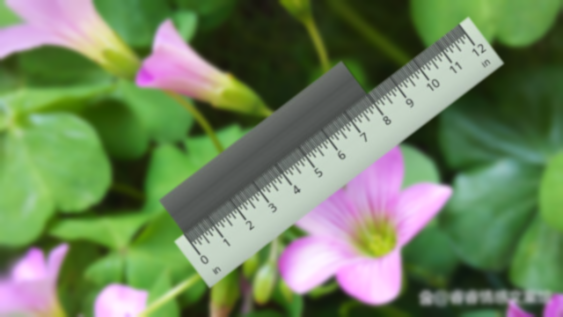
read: 8 in
